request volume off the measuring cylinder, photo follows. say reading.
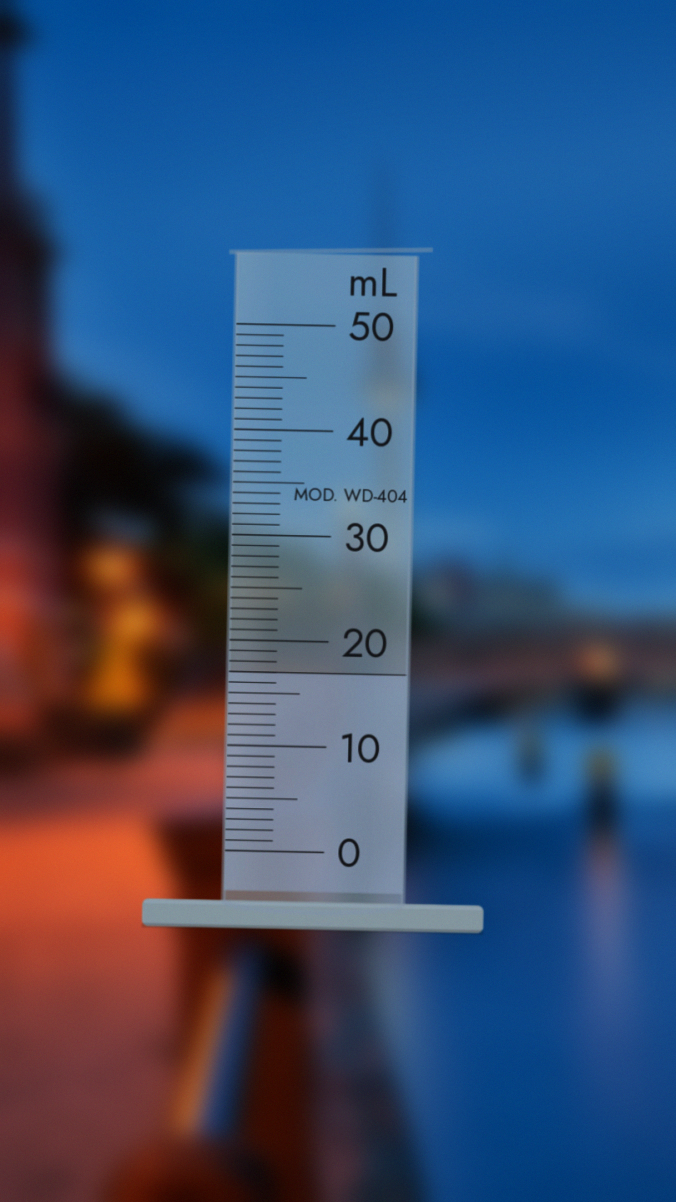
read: 17 mL
